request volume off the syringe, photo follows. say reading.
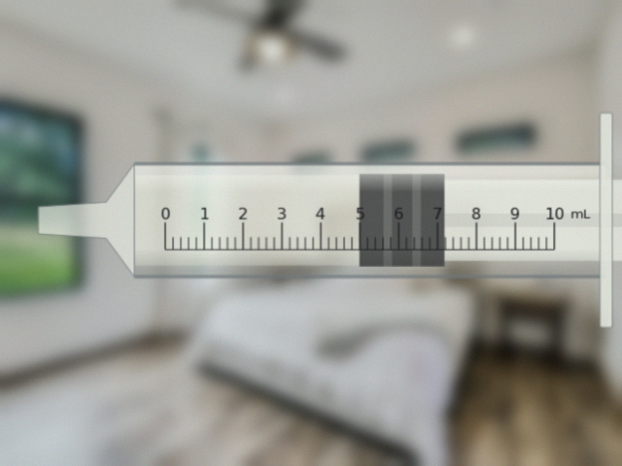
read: 5 mL
